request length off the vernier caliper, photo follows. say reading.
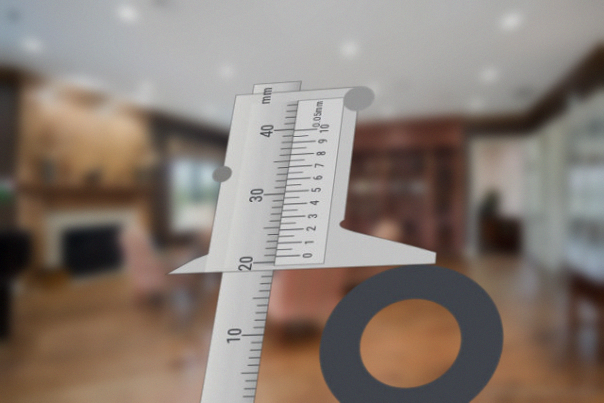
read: 20.8 mm
